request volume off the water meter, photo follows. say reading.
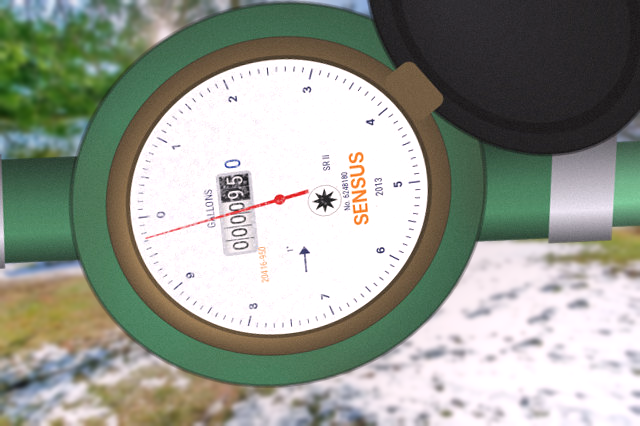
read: 949.7 gal
